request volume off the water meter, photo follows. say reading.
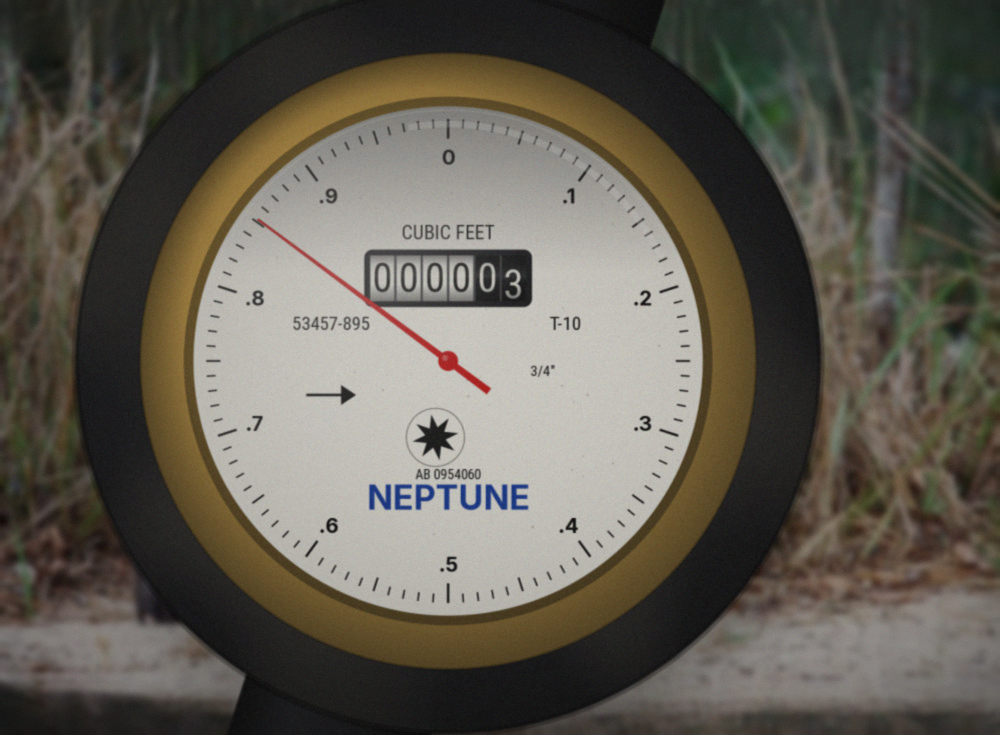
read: 2.85 ft³
